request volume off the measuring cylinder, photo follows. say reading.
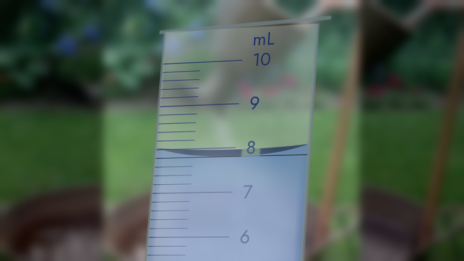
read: 7.8 mL
